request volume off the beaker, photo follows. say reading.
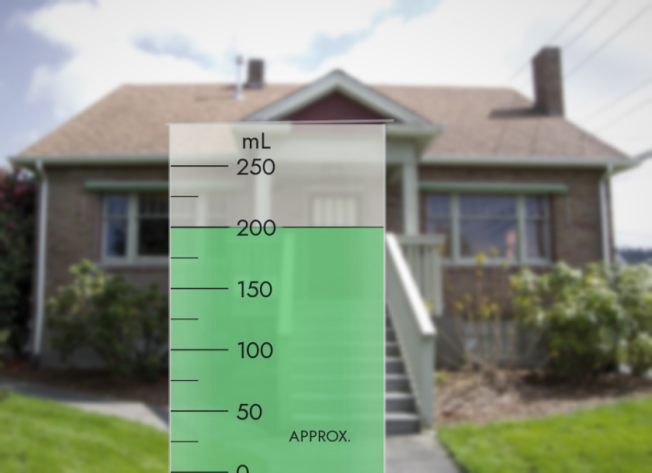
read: 200 mL
